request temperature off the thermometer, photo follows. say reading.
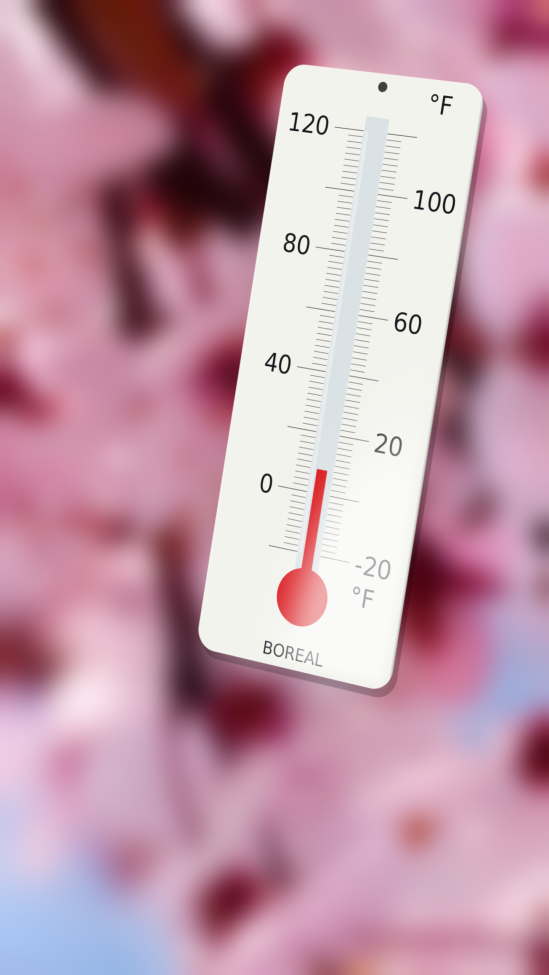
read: 8 °F
